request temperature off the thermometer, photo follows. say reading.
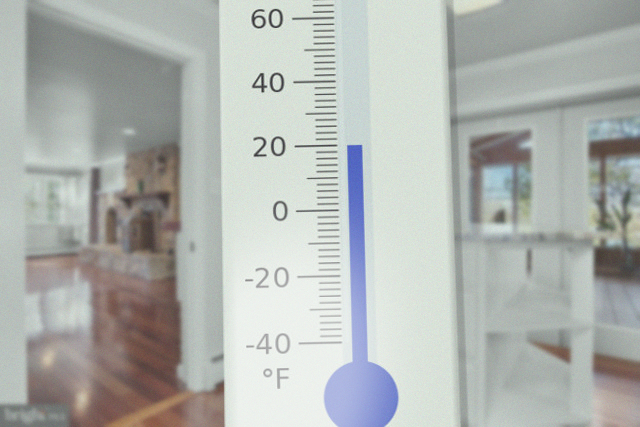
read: 20 °F
